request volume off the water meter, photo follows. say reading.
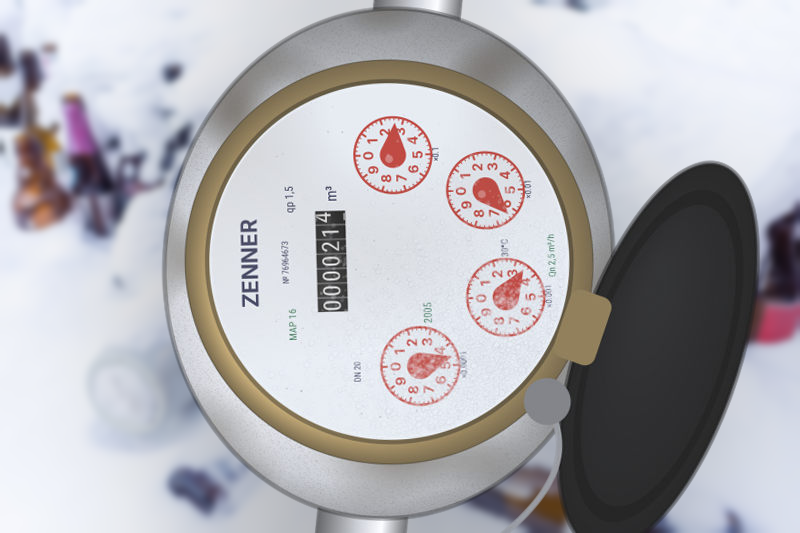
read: 214.2634 m³
